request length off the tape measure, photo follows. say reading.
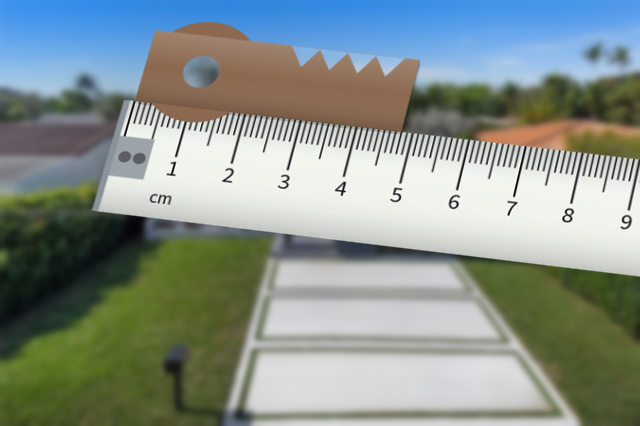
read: 4.8 cm
